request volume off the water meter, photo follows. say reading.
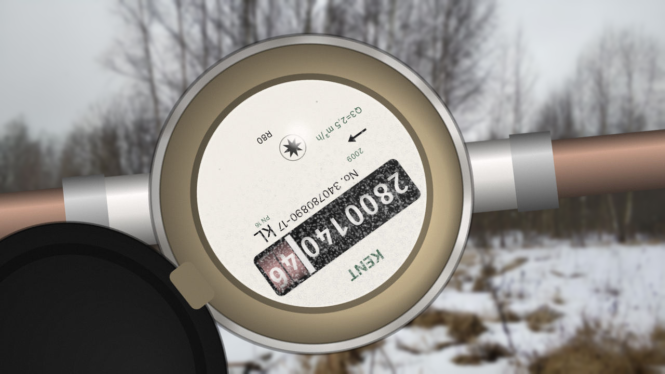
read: 2800140.46 kL
